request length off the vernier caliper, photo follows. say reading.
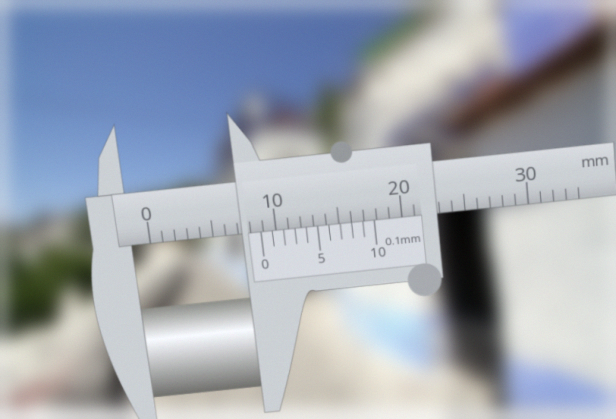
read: 8.8 mm
